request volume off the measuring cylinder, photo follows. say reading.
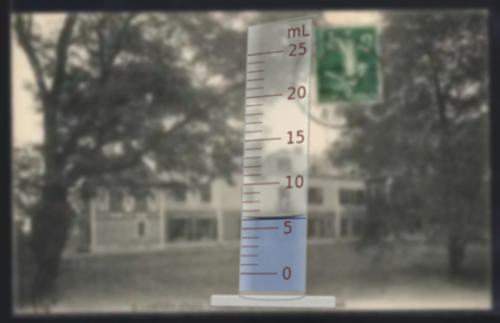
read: 6 mL
